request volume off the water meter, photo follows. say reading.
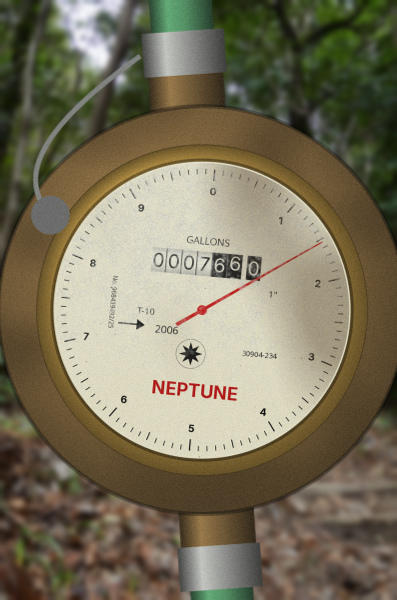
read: 7661.5 gal
